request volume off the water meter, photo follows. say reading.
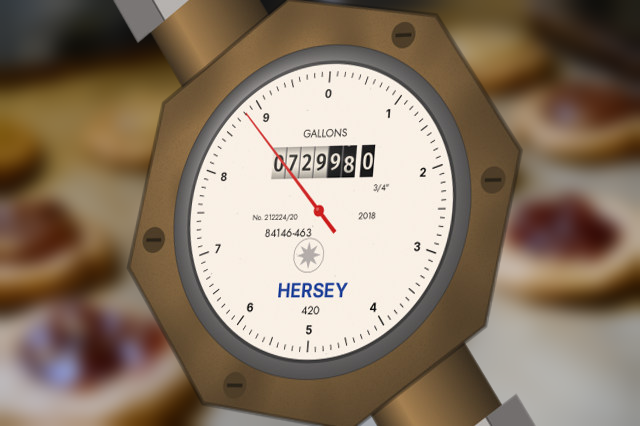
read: 729978.8 gal
